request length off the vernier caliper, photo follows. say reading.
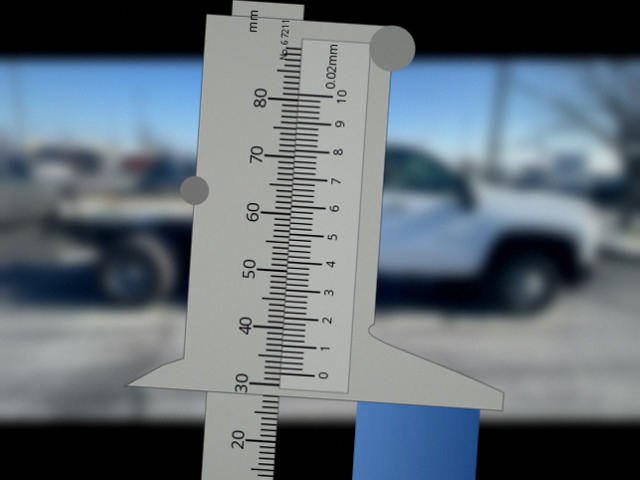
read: 32.0 mm
